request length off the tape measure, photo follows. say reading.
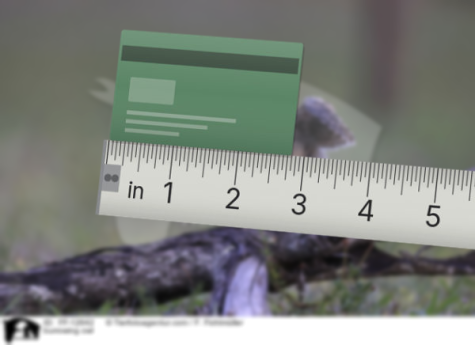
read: 2.8125 in
